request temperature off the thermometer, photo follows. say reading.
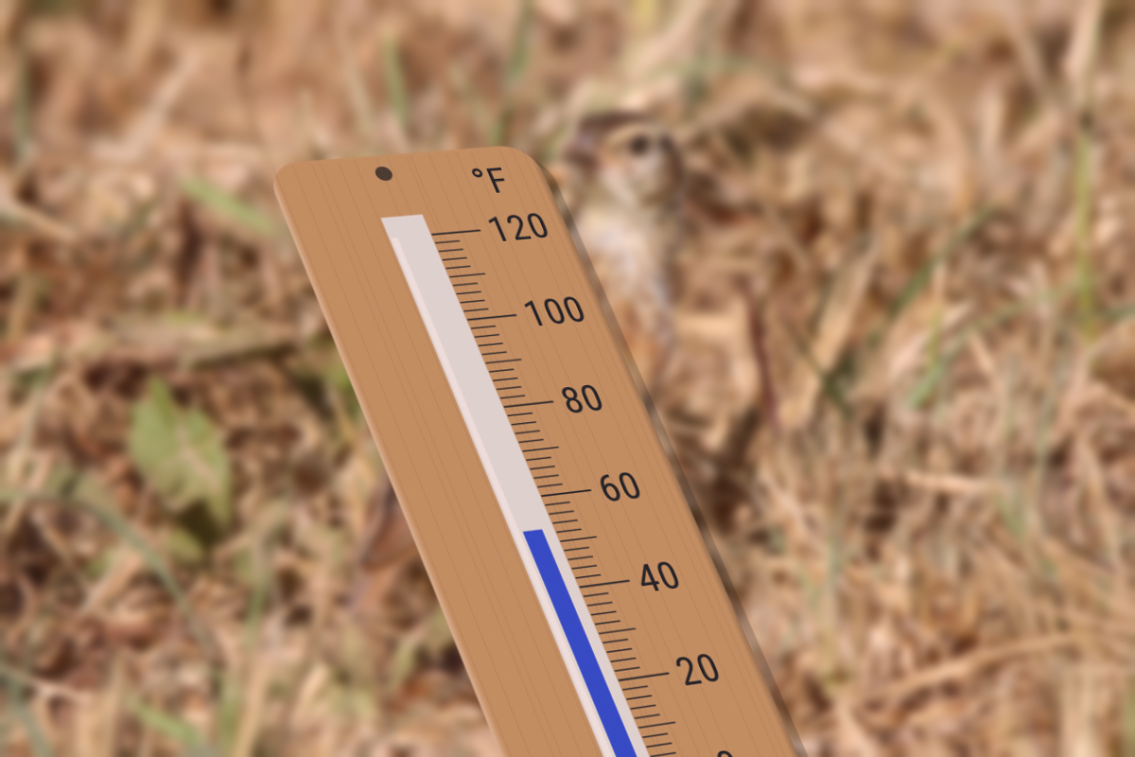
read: 53 °F
